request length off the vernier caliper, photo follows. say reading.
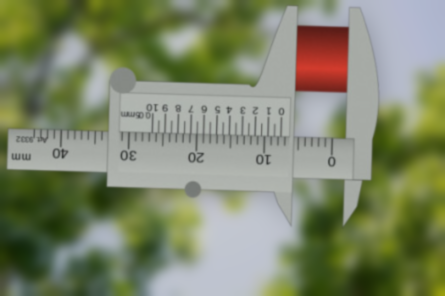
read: 7.6 mm
